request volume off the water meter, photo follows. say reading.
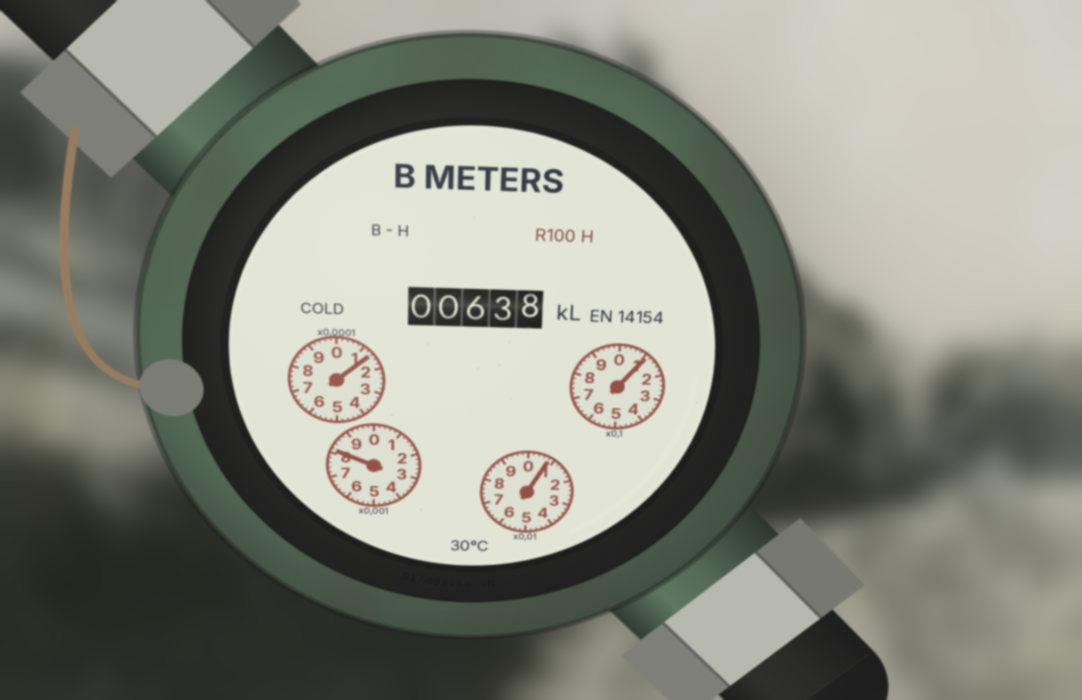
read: 638.1081 kL
